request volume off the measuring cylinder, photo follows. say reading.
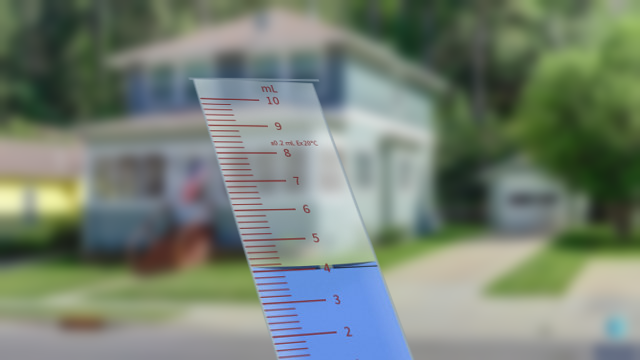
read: 4 mL
